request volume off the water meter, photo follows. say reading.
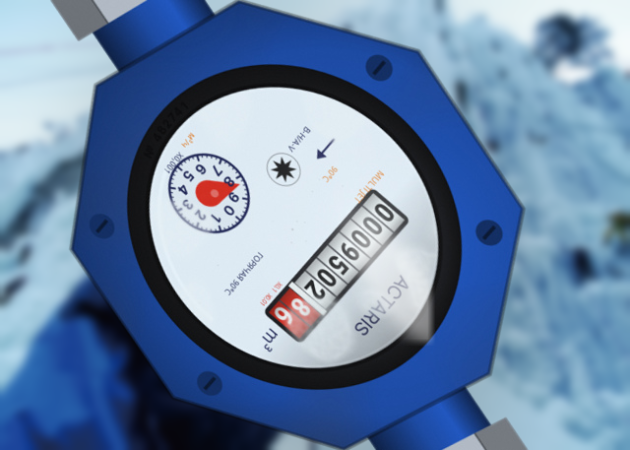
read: 9502.858 m³
